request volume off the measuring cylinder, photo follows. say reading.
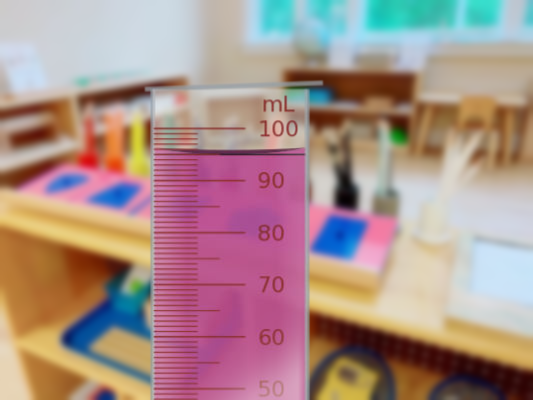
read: 95 mL
